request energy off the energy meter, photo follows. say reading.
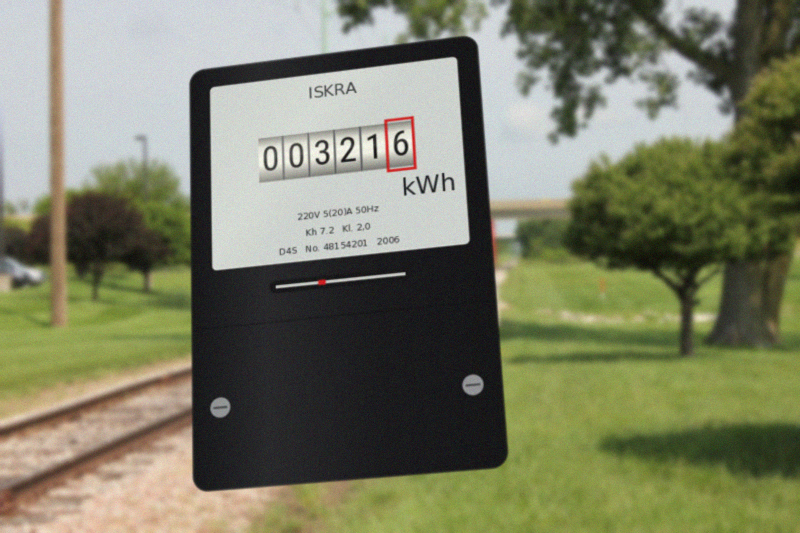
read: 321.6 kWh
